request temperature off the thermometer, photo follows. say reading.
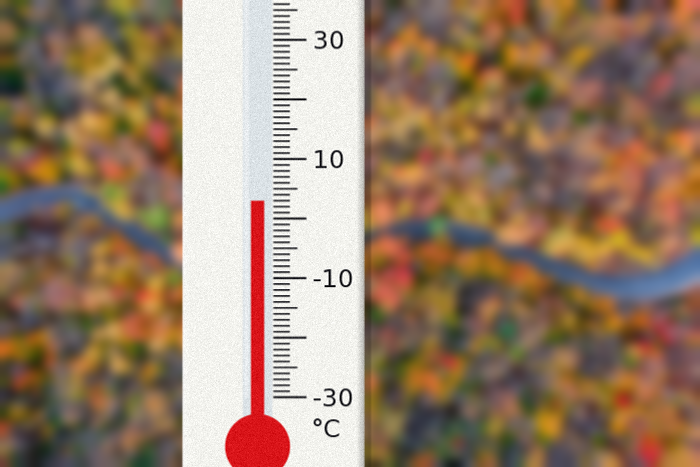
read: 3 °C
